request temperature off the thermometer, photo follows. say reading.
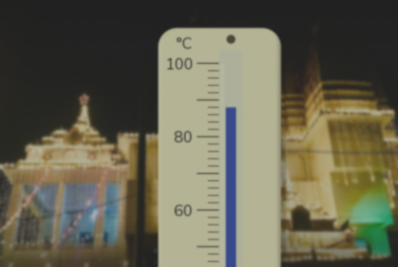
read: 88 °C
